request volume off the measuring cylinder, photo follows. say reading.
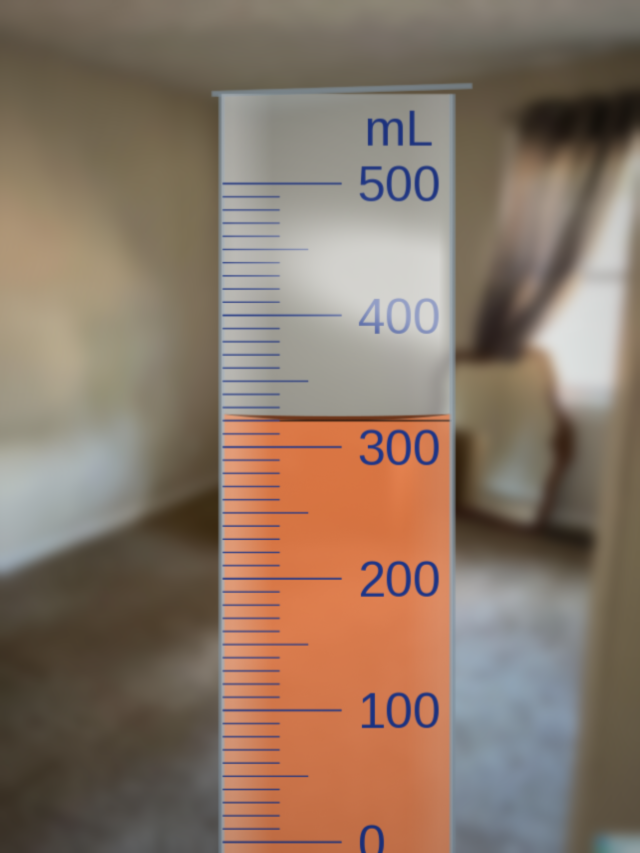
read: 320 mL
